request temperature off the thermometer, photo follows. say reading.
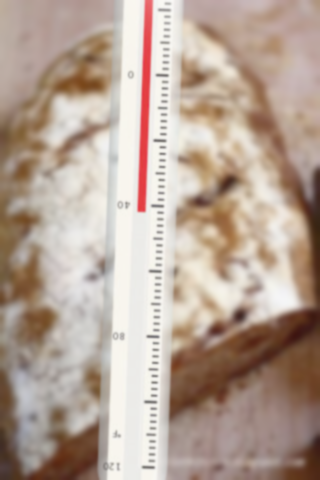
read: 42 °F
